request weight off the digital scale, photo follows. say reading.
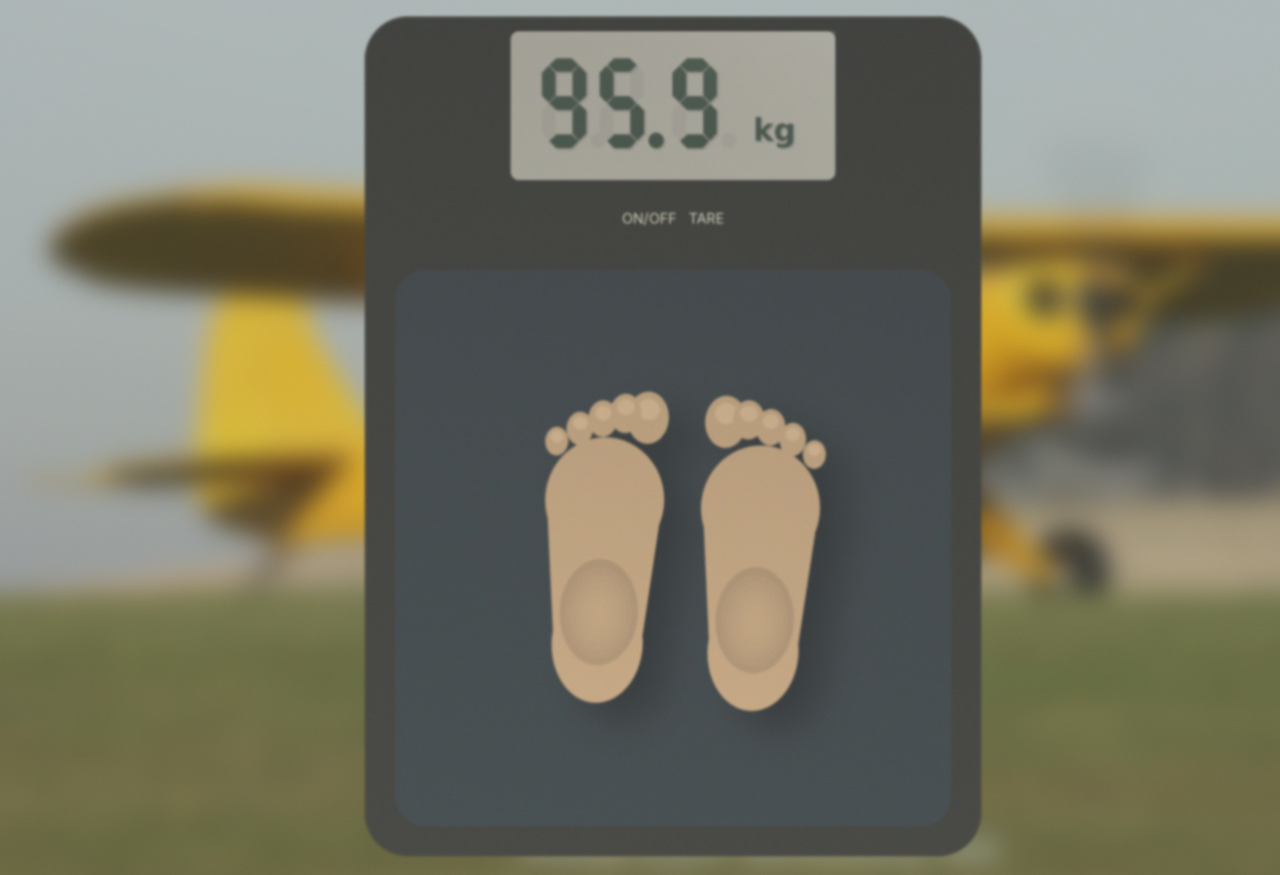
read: 95.9 kg
